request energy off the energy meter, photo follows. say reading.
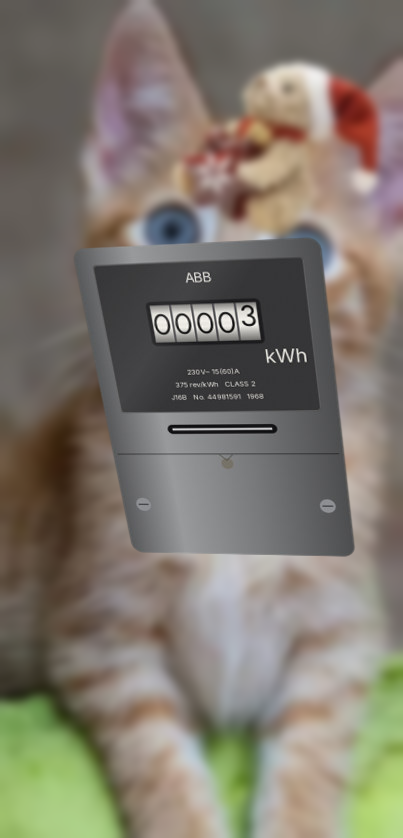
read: 3 kWh
